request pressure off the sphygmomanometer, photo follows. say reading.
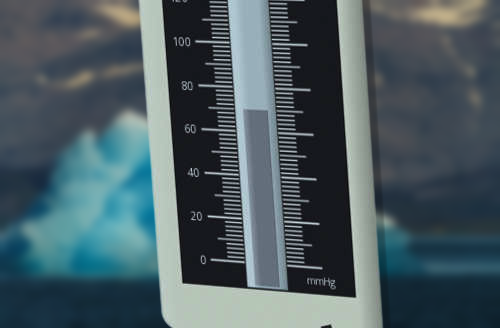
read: 70 mmHg
